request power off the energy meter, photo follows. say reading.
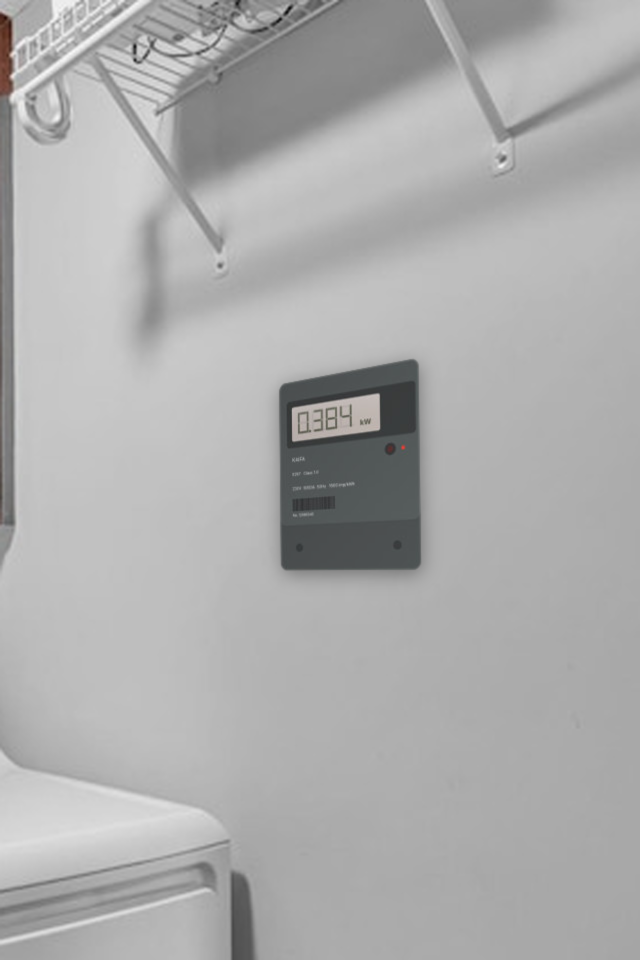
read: 0.384 kW
